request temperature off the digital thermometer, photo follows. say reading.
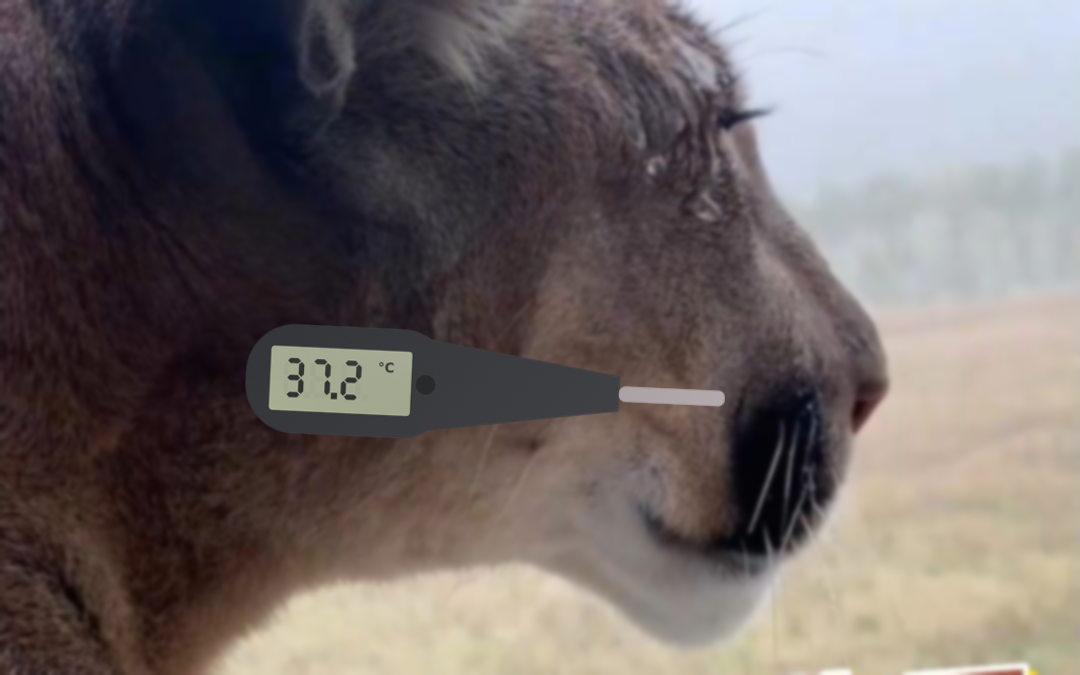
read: 37.2 °C
